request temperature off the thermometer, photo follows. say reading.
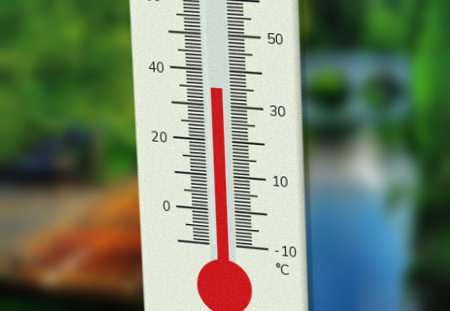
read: 35 °C
